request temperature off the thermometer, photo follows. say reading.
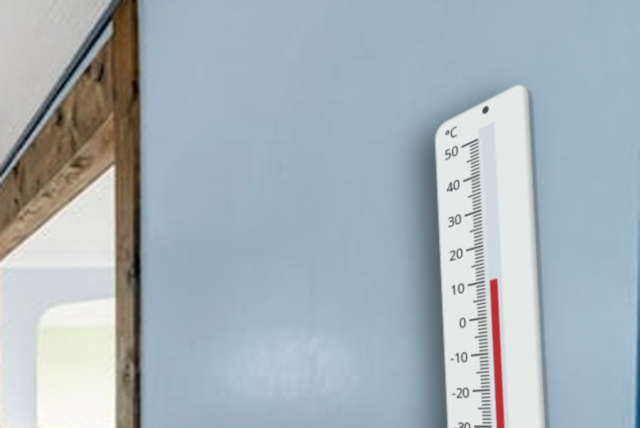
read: 10 °C
